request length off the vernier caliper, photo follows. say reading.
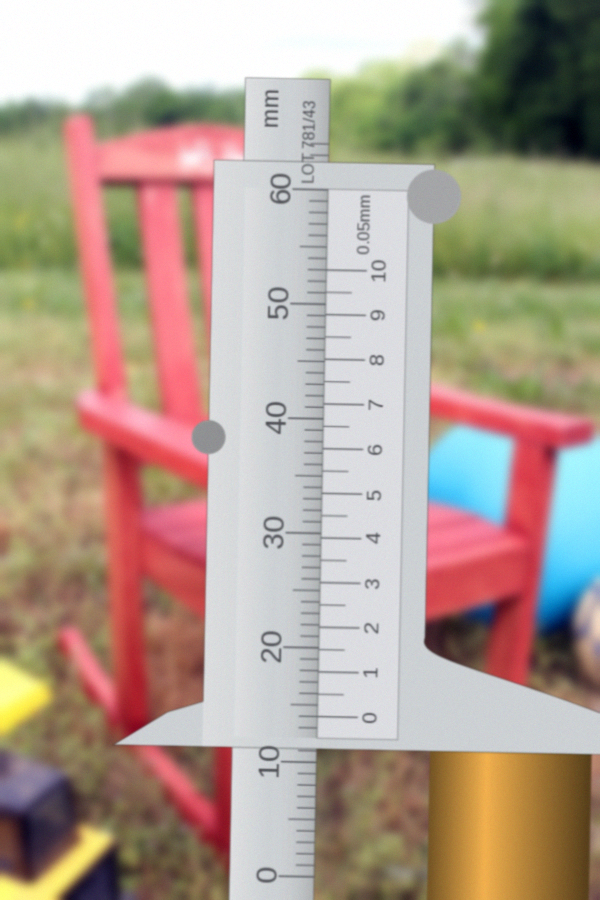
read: 14.0 mm
